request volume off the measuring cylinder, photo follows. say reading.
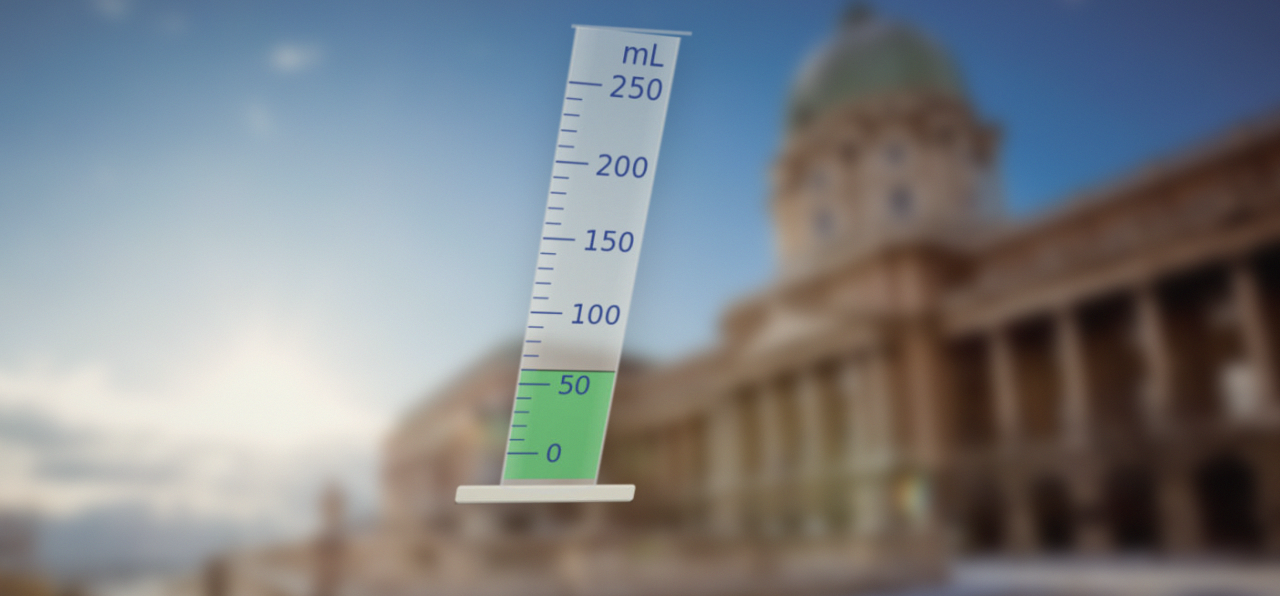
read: 60 mL
